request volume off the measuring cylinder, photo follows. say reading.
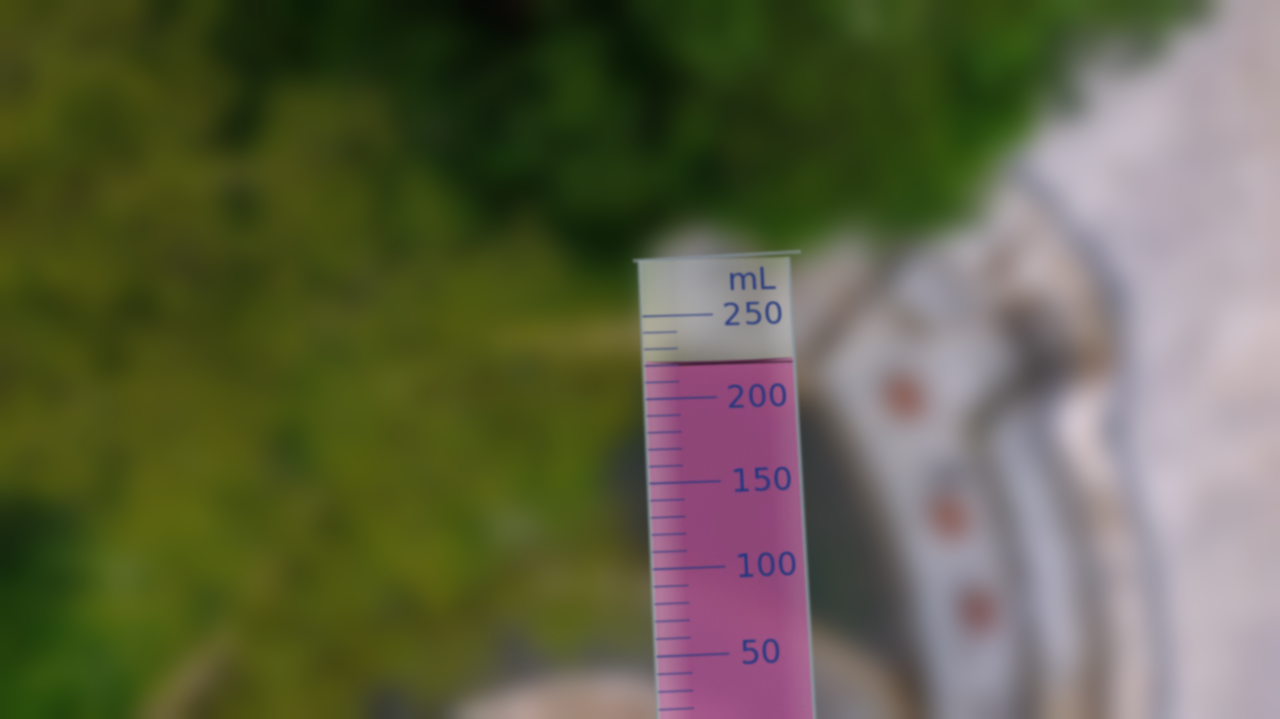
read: 220 mL
